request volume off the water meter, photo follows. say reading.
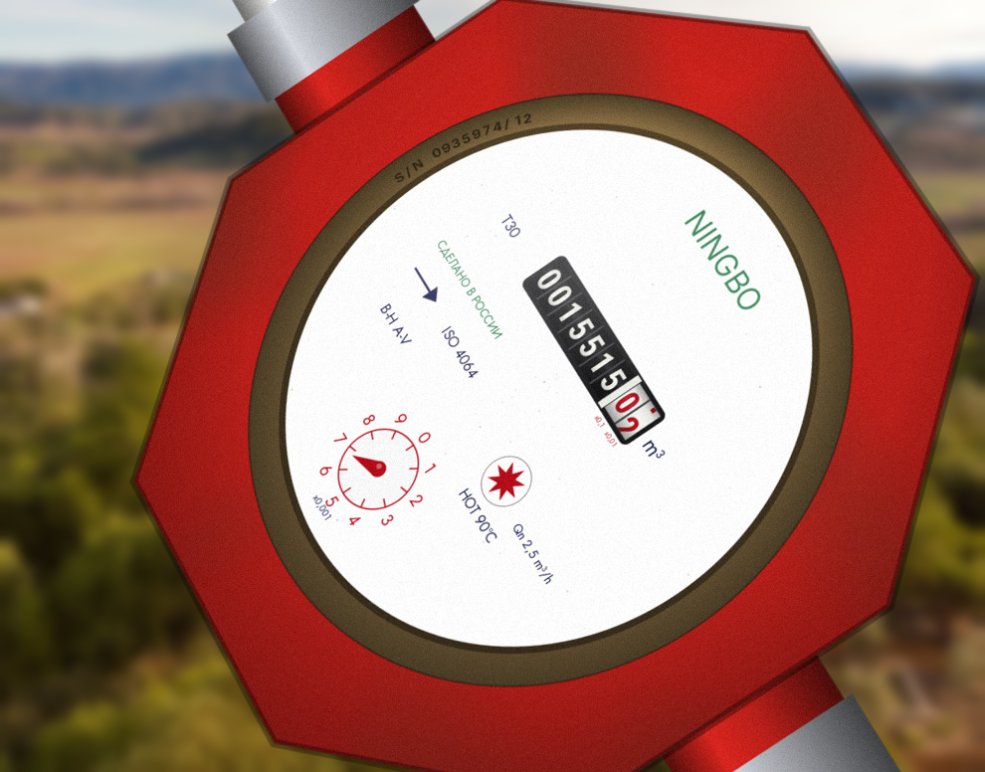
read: 15515.016 m³
